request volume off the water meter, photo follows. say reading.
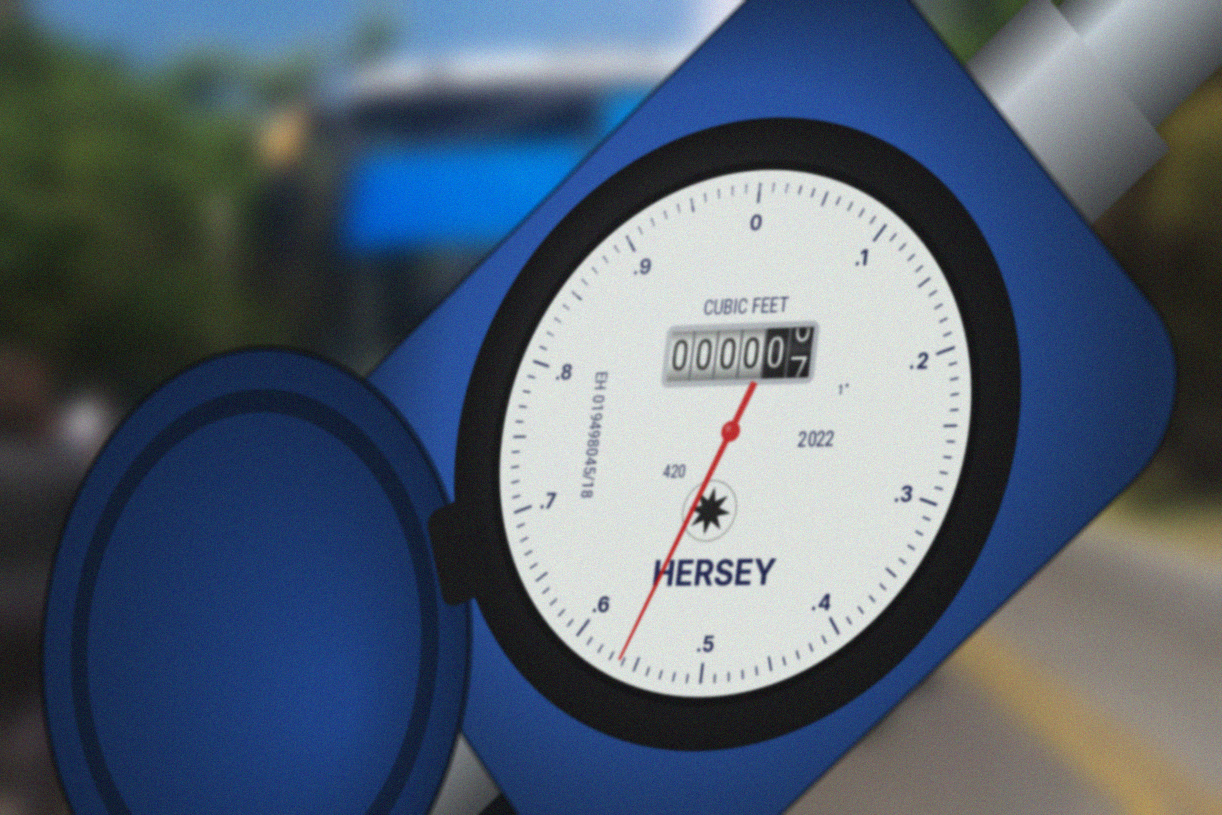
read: 6.56 ft³
